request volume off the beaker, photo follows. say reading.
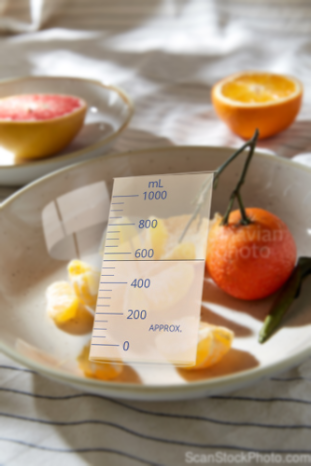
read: 550 mL
